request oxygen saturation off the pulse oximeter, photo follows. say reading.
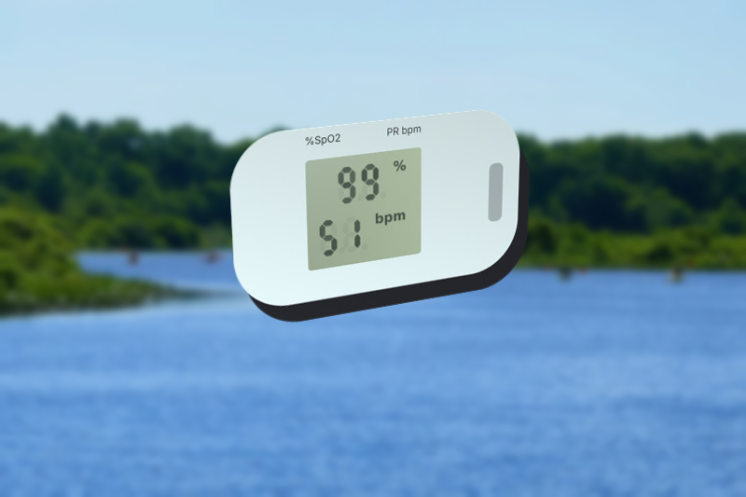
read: 99 %
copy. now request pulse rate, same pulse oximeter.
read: 51 bpm
